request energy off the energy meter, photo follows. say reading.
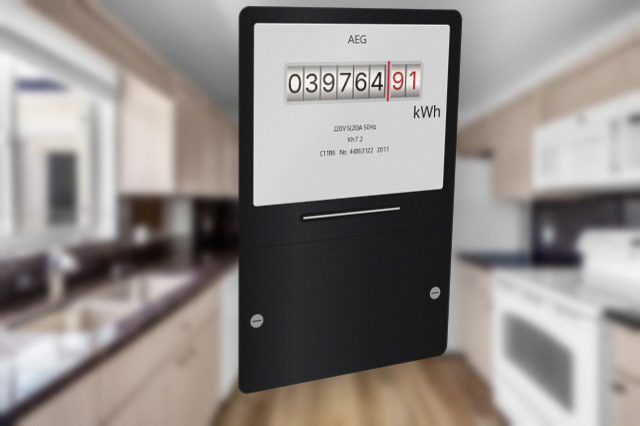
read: 39764.91 kWh
